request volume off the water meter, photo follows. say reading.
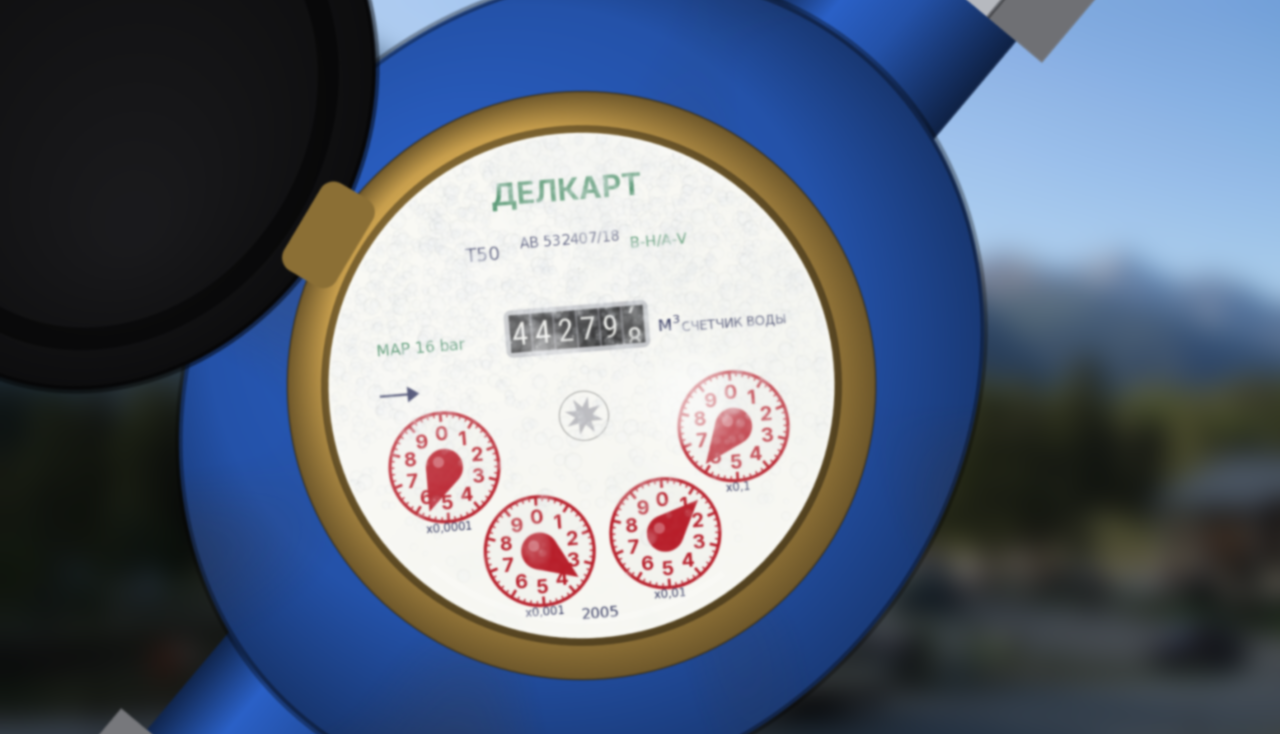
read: 442797.6135 m³
